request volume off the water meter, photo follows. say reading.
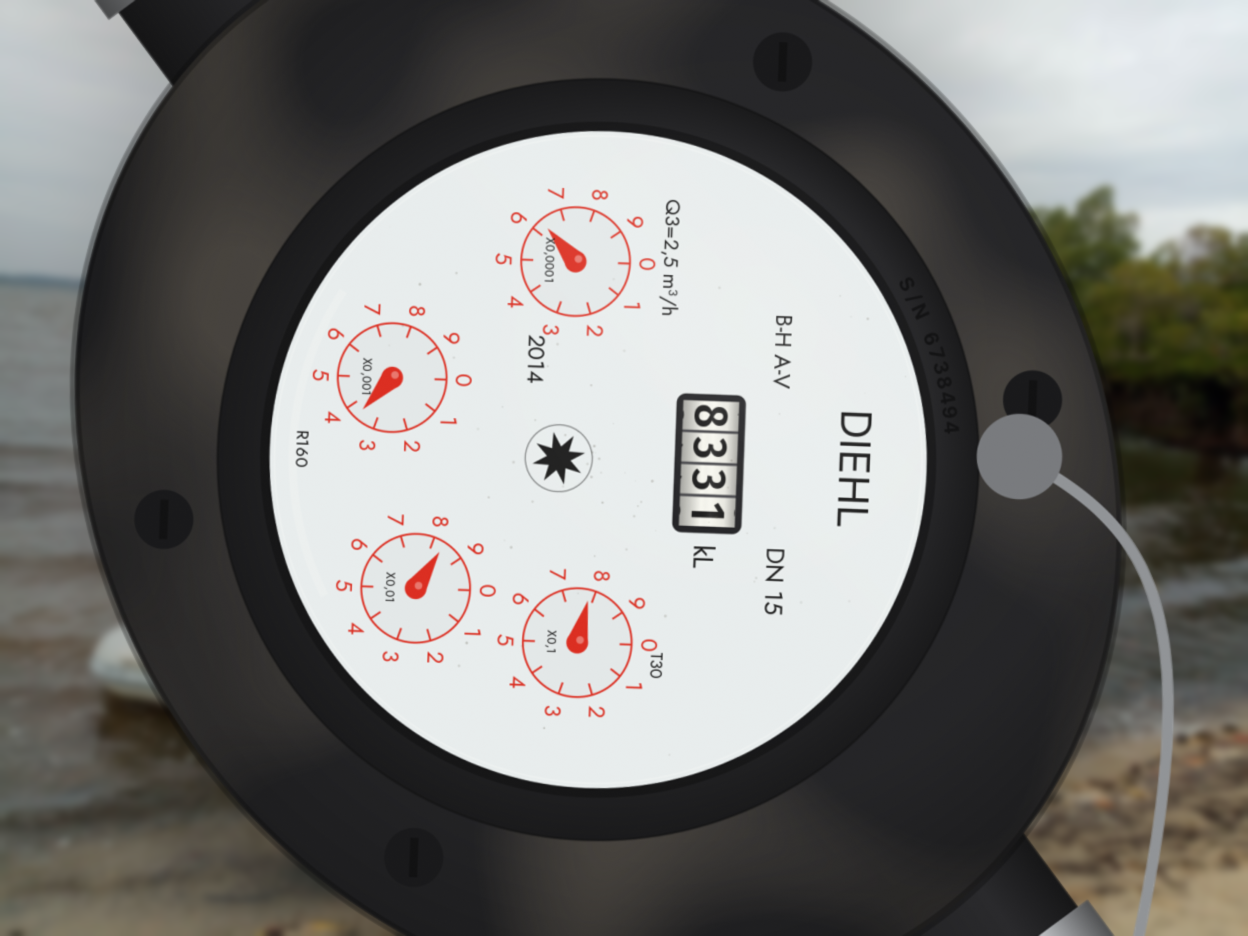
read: 8331.7836 kL
